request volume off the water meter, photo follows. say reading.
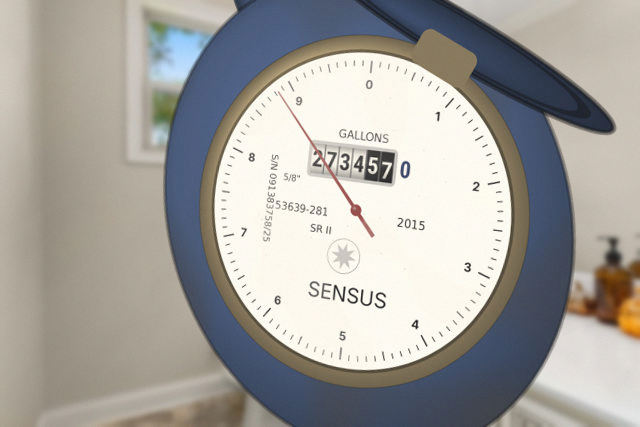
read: 2734568.8 gal
